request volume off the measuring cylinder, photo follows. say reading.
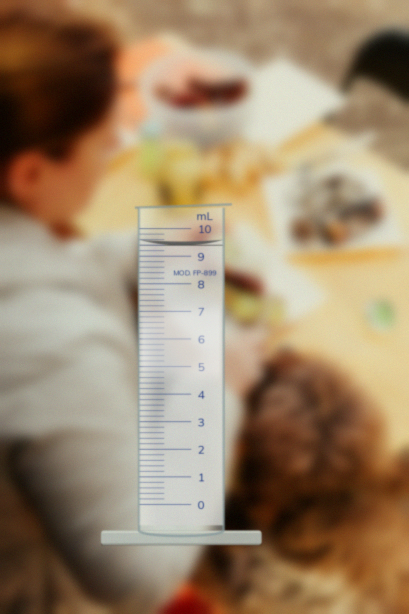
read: 9.4 mL
